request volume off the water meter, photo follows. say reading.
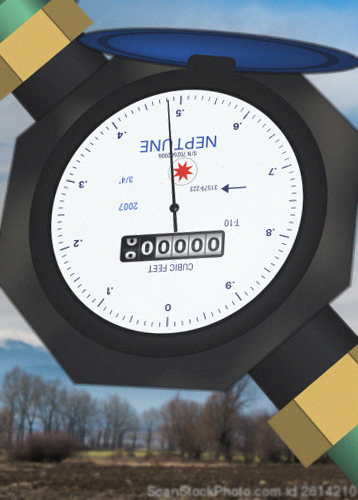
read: 8.48 ft³
